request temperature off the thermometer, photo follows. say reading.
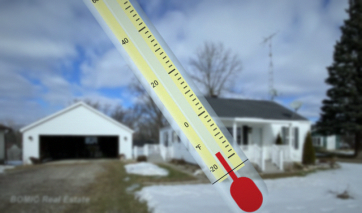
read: -16 °F
